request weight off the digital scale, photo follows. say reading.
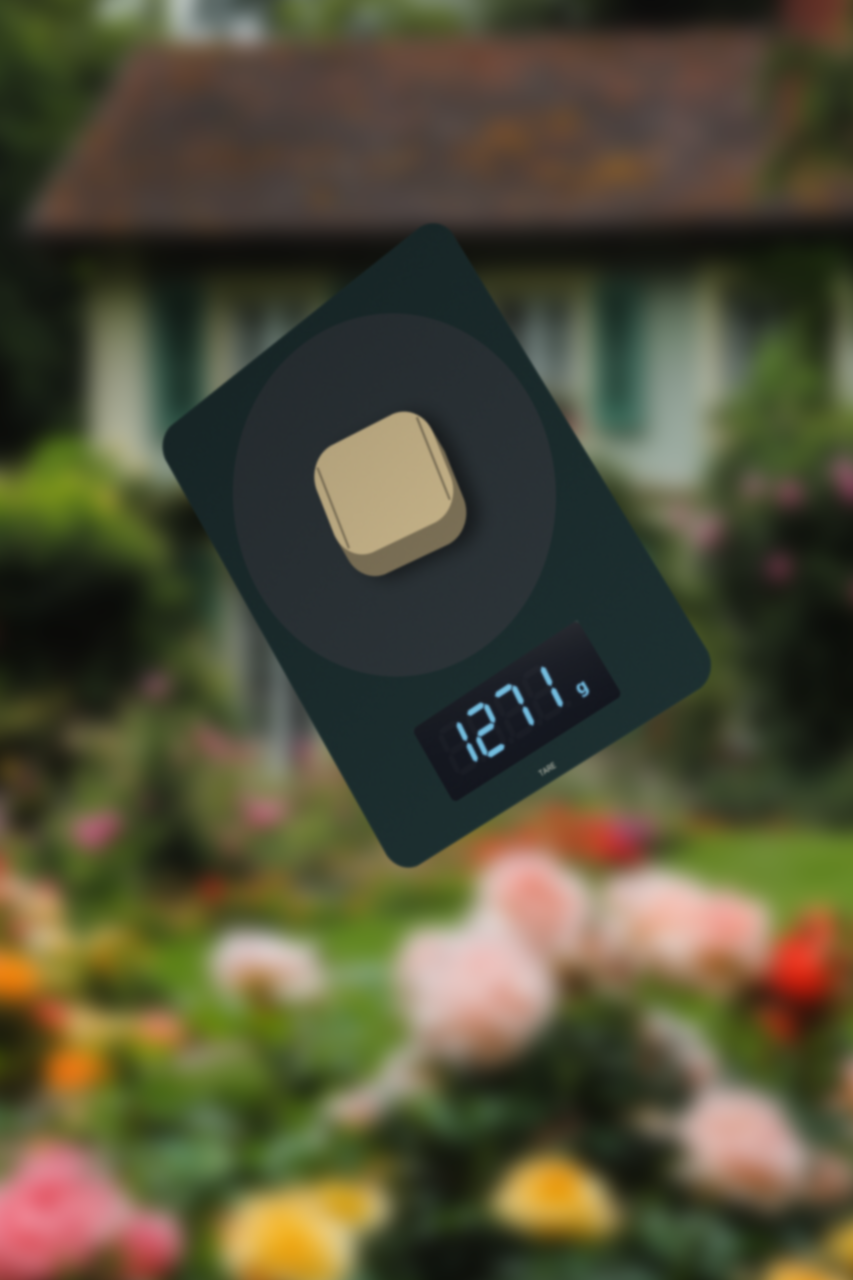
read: 1271 g
